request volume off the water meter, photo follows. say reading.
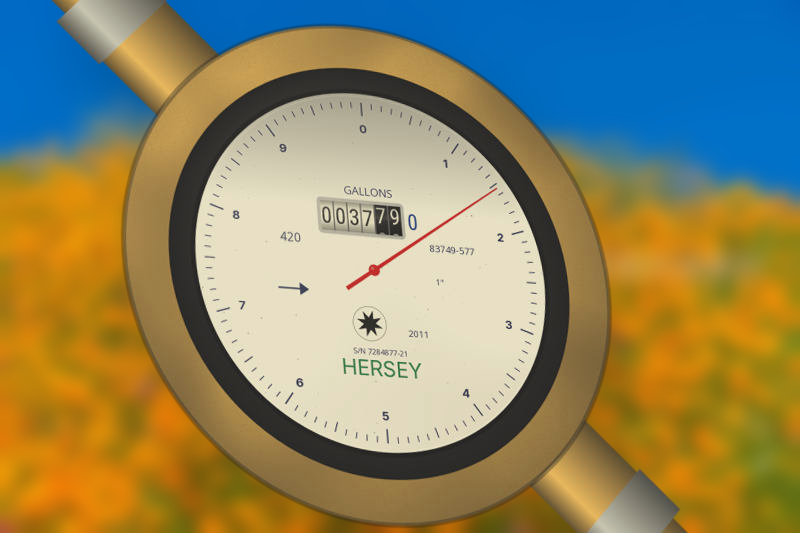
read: 37791.5 gal
